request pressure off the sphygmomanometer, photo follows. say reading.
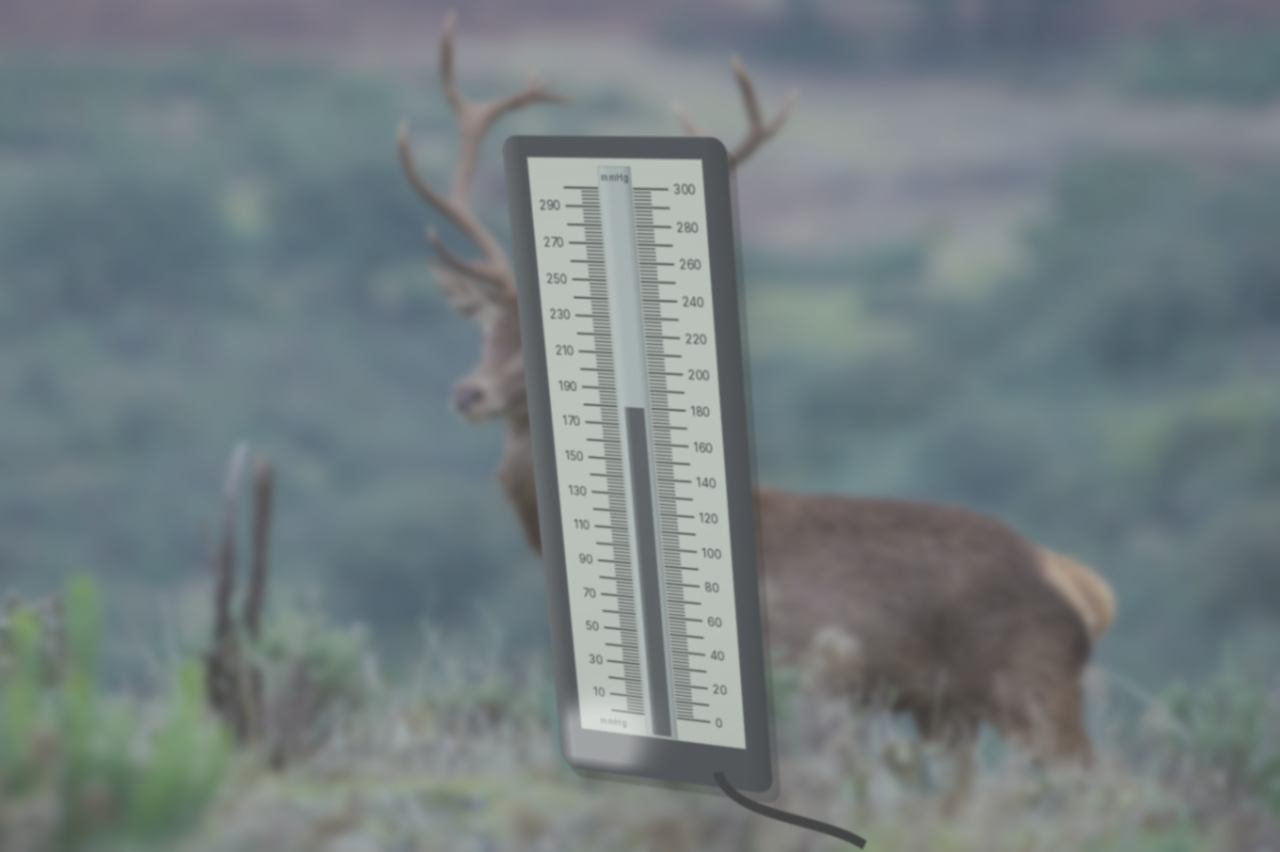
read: 180 mmHg
